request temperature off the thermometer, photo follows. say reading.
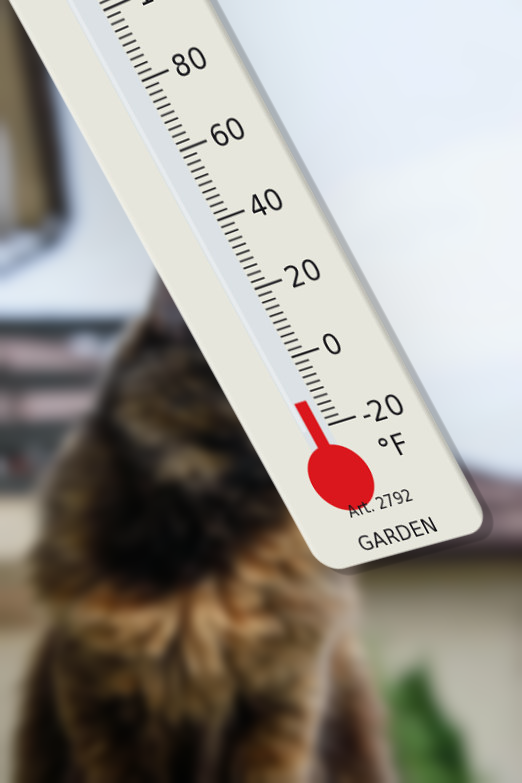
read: -12 °F
